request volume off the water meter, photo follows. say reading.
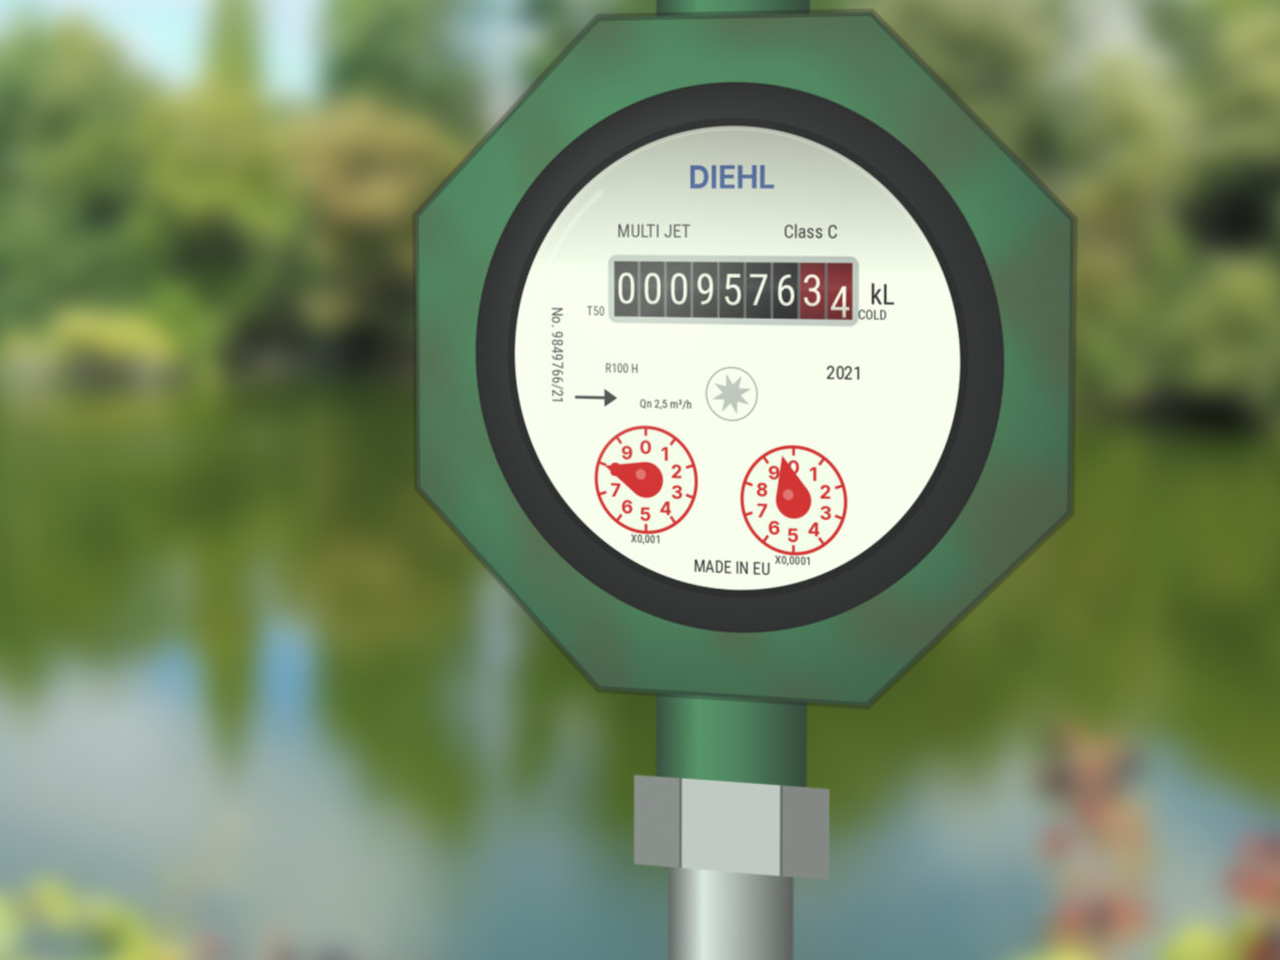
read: 9576.3379 kL
